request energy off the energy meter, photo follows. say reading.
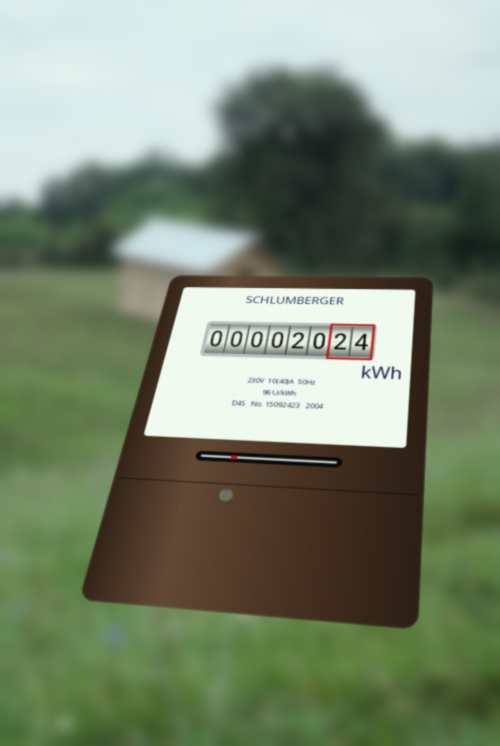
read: 20.24 kWh
